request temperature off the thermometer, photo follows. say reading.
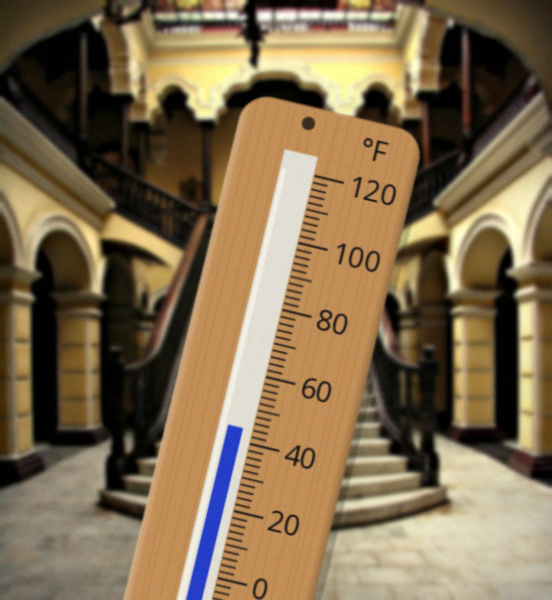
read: 44 °F
